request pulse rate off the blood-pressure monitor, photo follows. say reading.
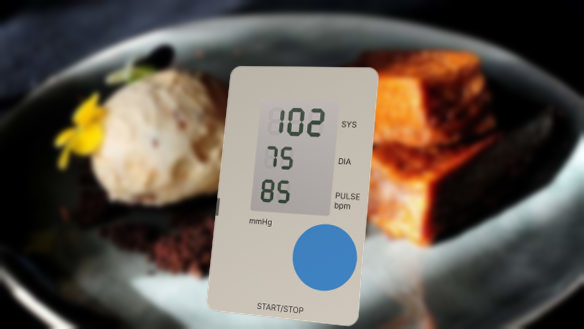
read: 85 bpm
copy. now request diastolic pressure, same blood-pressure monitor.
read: 75 mmHg
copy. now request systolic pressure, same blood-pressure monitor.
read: 102 mmHg
